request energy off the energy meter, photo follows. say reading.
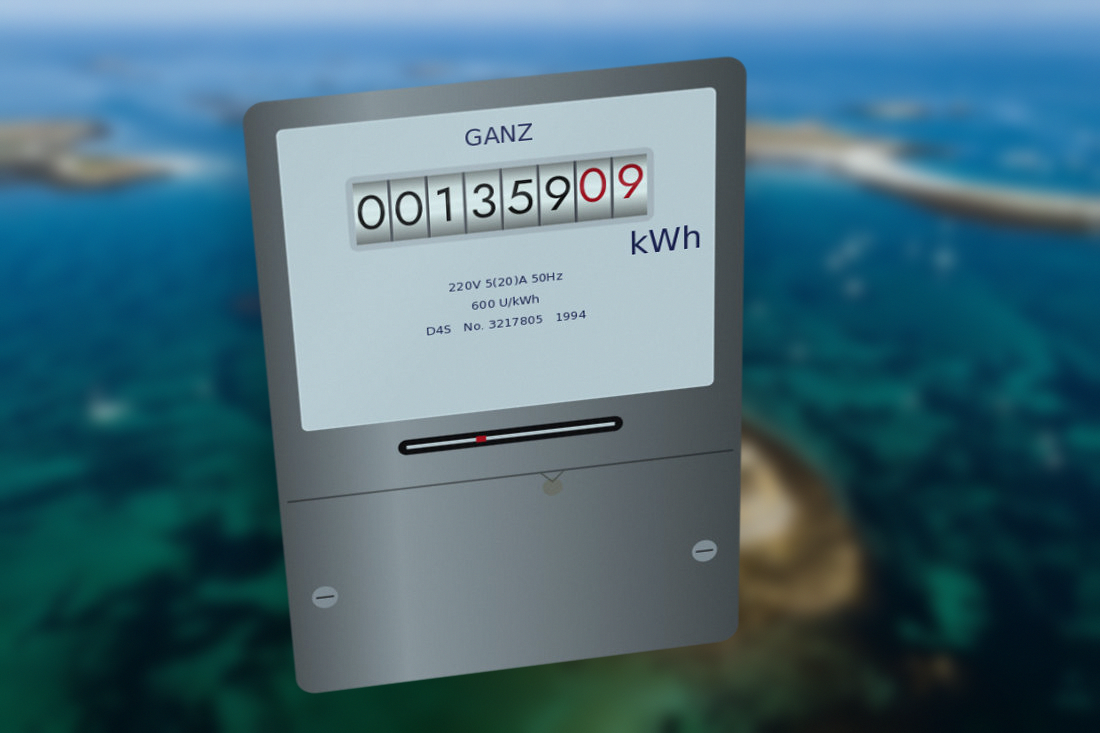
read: 1359.09 kWh
